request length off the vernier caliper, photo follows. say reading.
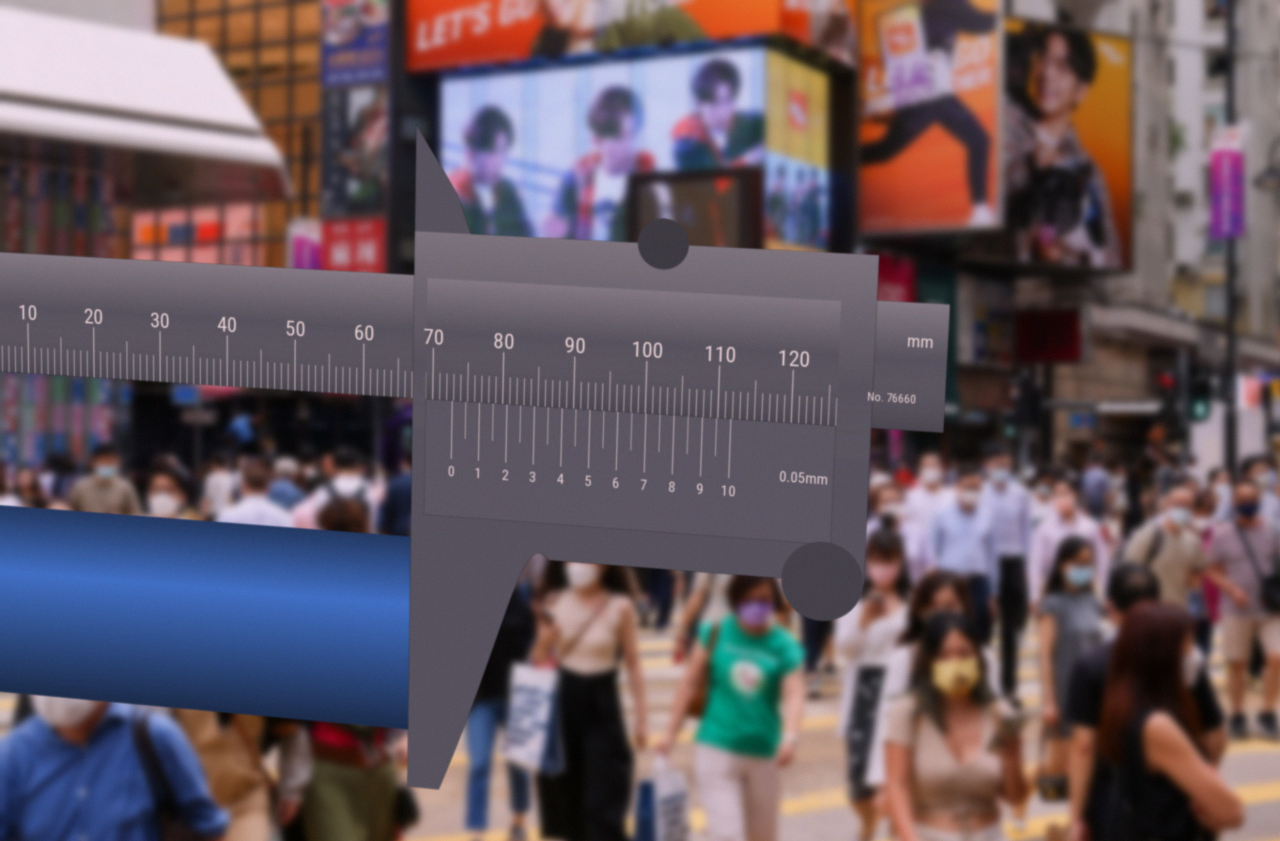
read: 72.8 mm
